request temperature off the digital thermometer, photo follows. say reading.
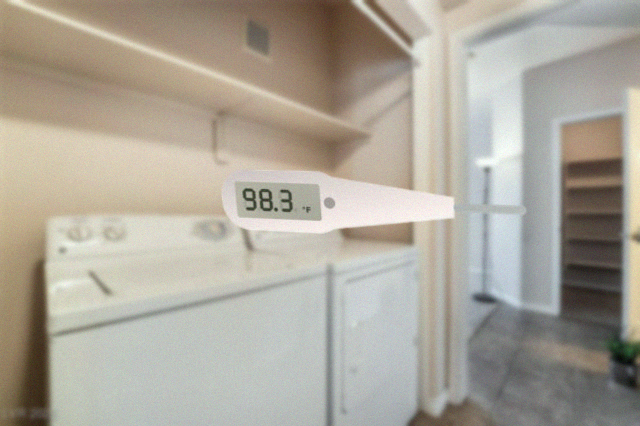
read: 98.3 °F
